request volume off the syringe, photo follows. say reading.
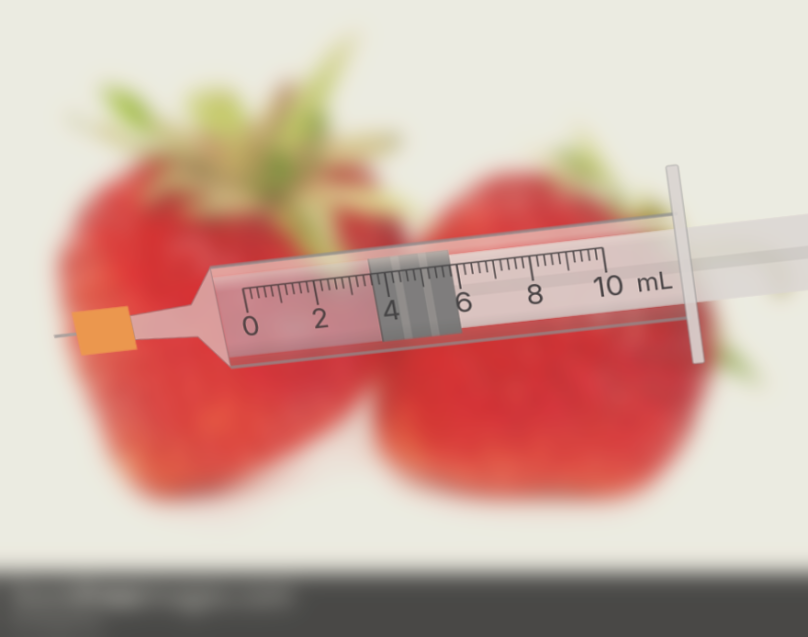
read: 3.6 mL
